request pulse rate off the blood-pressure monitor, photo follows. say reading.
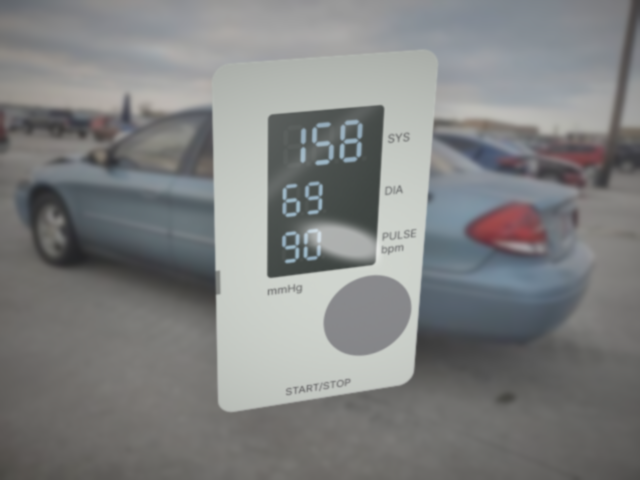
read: 90 bpm
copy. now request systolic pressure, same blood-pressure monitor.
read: 158 mmHg
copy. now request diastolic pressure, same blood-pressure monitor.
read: 69 mmHg
